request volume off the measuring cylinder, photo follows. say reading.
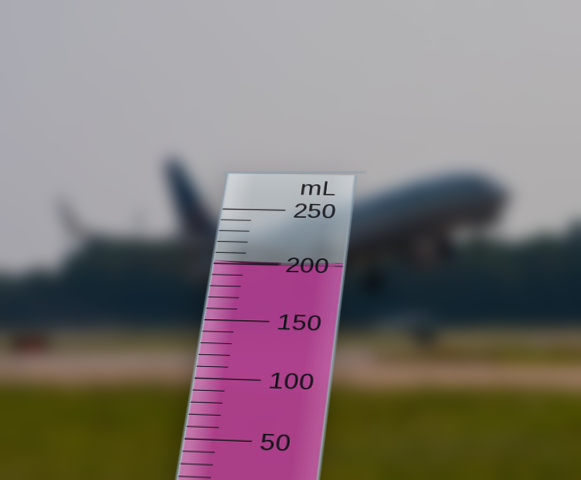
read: 200 mL
